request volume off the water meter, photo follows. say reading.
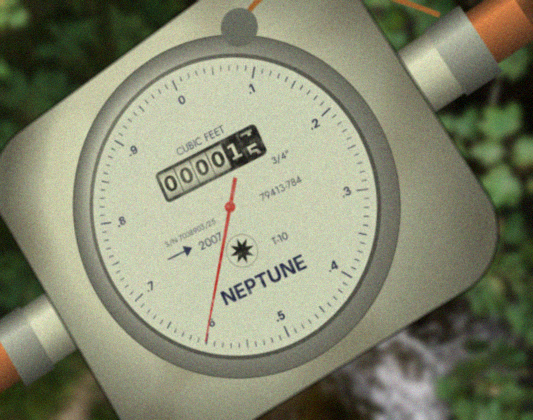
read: 14.60 ft³
